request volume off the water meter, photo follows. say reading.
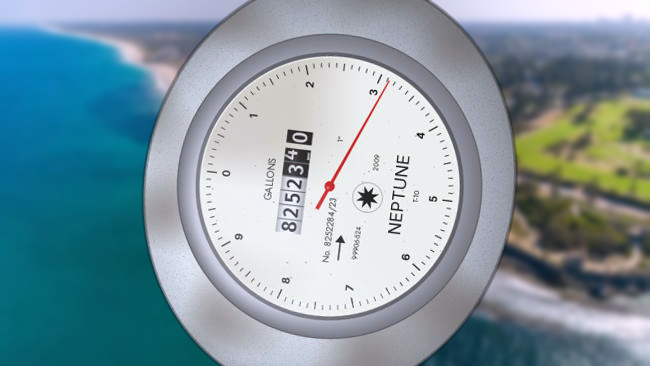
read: 8252343.1 gal
